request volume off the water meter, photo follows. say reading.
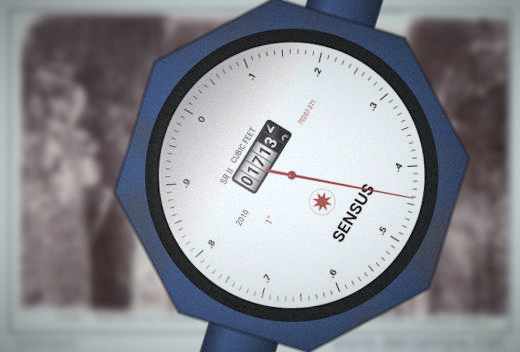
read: 17132.44 ft³
